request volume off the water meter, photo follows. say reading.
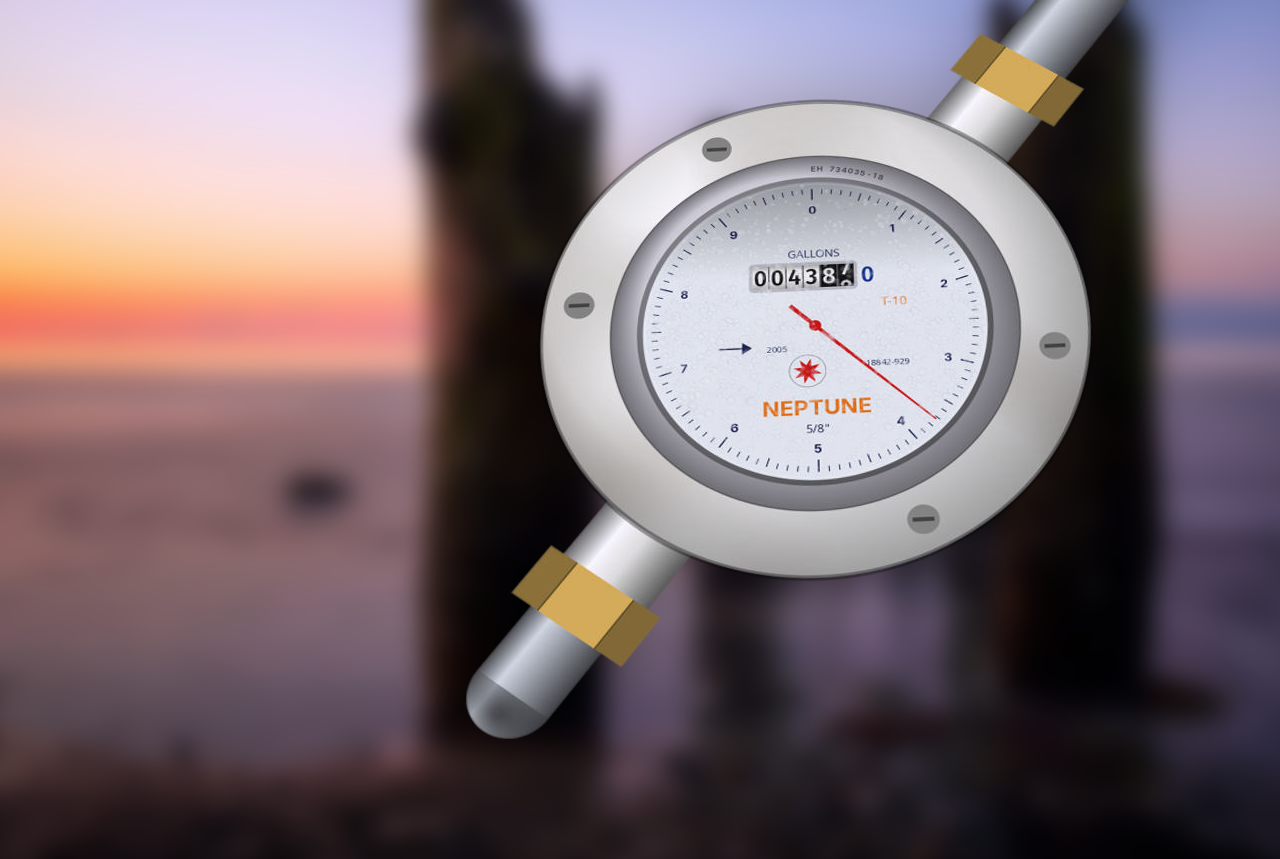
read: 43873.7 gal
